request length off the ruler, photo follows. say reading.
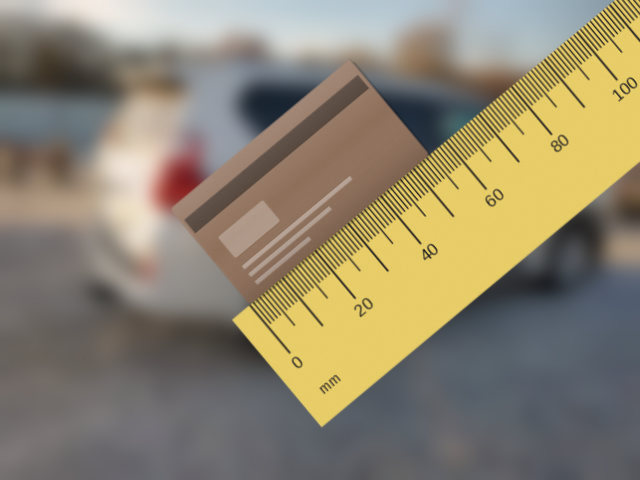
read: 55 mm
